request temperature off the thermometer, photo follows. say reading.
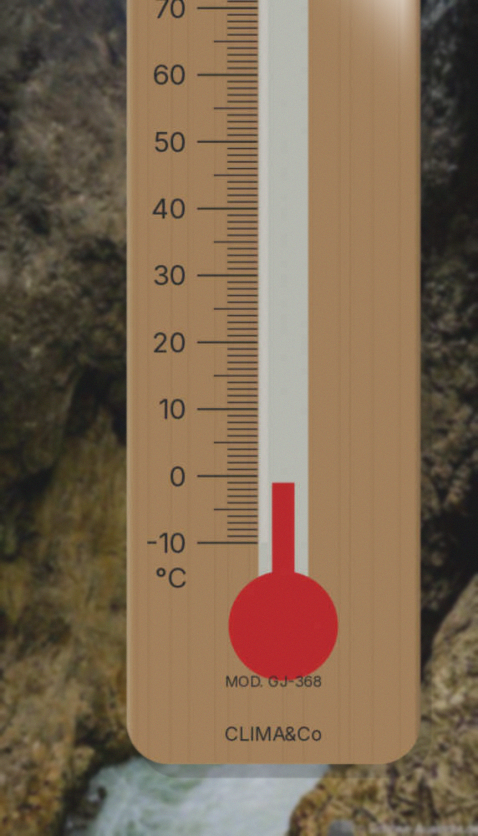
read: -1 °C
